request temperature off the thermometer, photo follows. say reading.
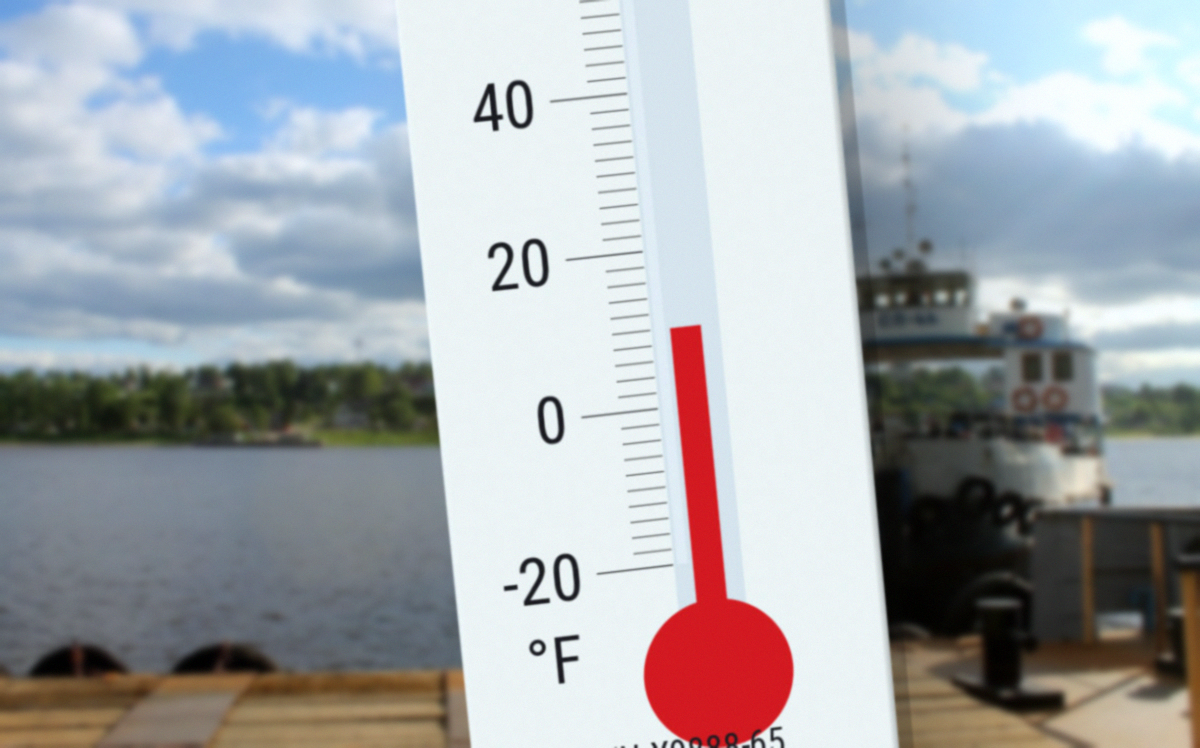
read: 10 °F
